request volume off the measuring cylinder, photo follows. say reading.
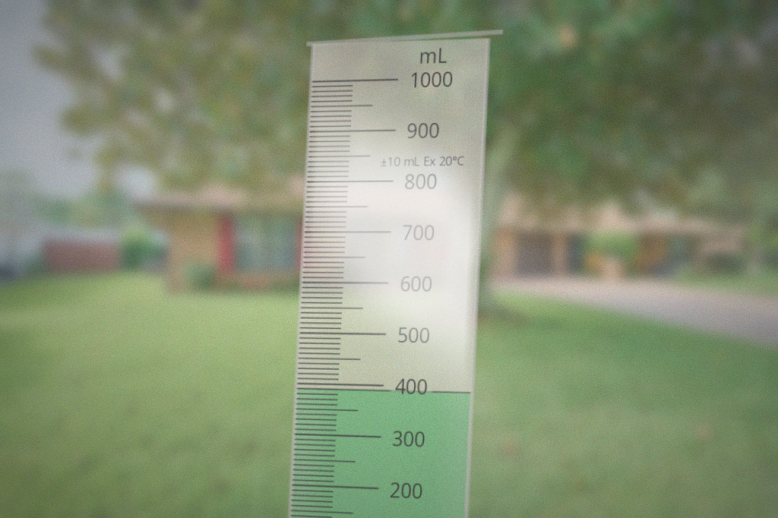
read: 390 mL
